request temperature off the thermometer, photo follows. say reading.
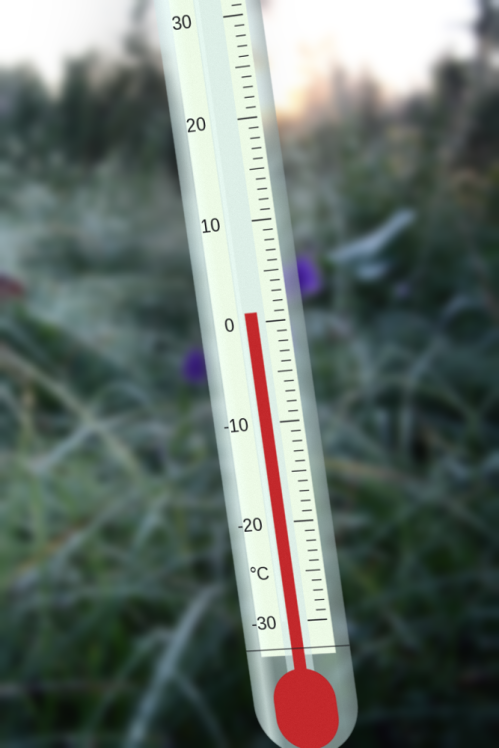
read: 1 °C
